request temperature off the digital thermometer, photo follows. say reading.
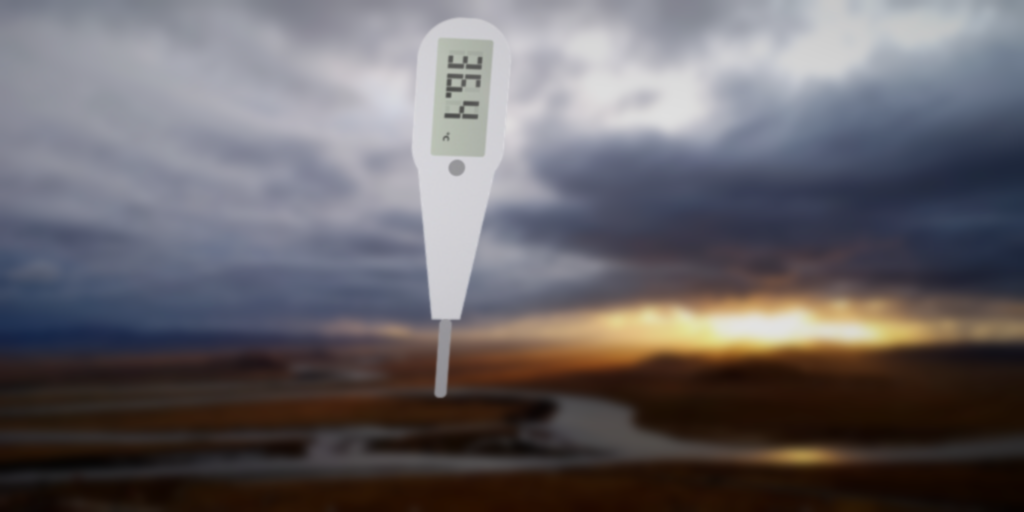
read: 36.4 °C
